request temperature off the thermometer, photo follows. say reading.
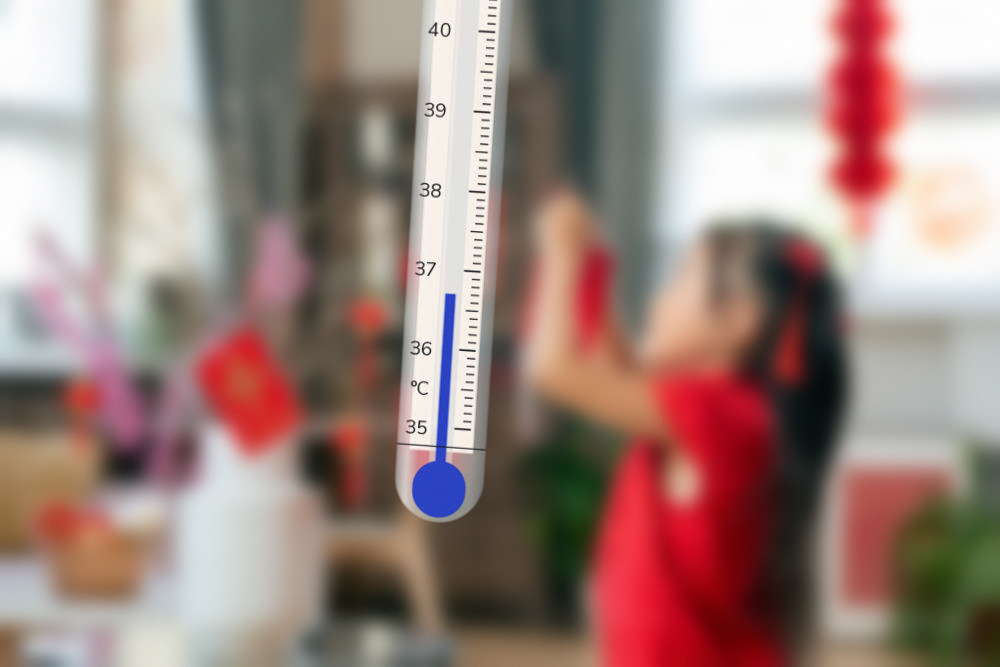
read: 36.7 °C
